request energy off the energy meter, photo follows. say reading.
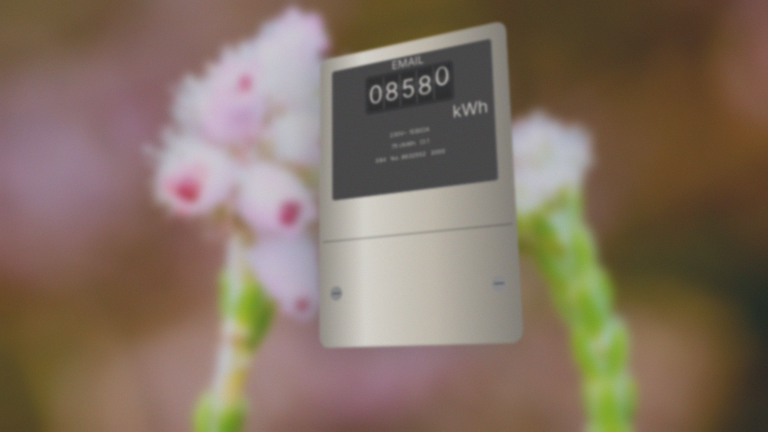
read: 8580 kWh
